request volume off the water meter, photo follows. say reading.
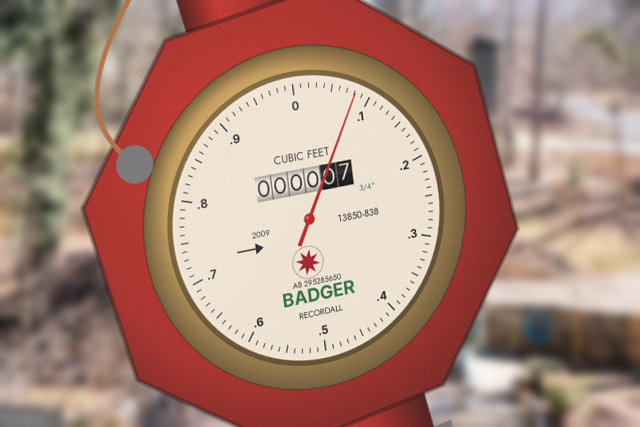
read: 7.08 ft³
